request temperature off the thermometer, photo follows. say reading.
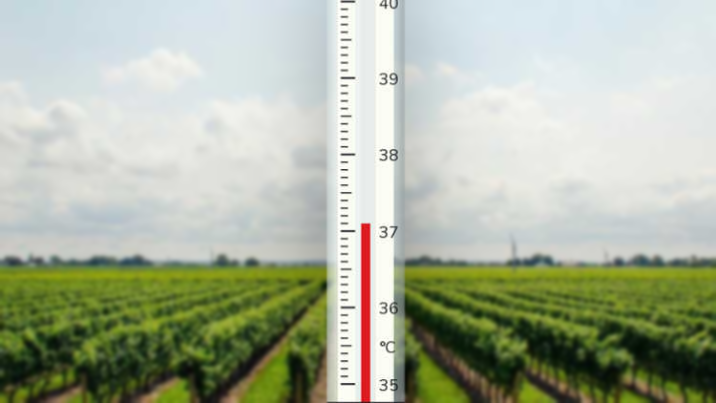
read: 37.1 °C
